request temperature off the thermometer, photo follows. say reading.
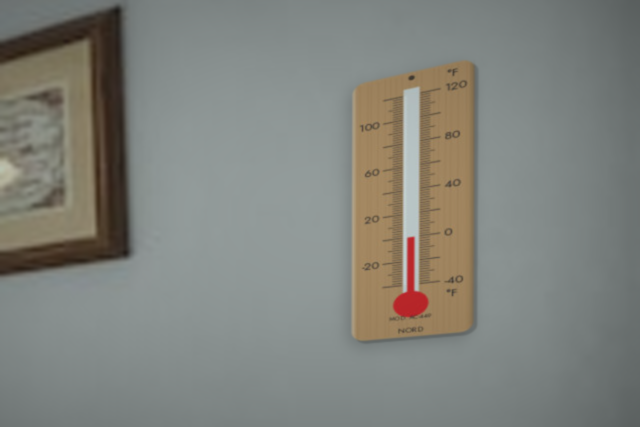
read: 0 °F
